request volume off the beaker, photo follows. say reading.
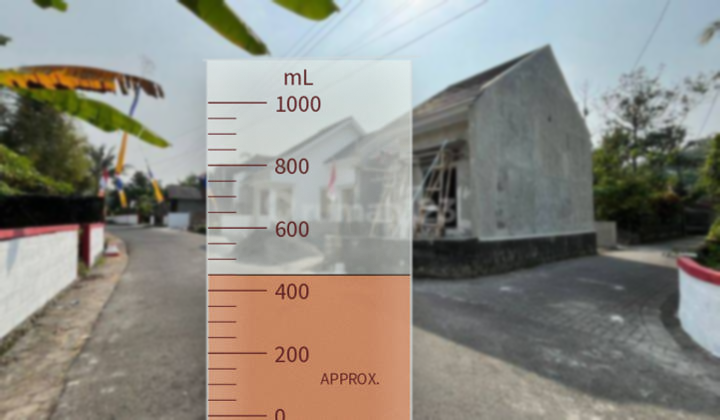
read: 450 mL
